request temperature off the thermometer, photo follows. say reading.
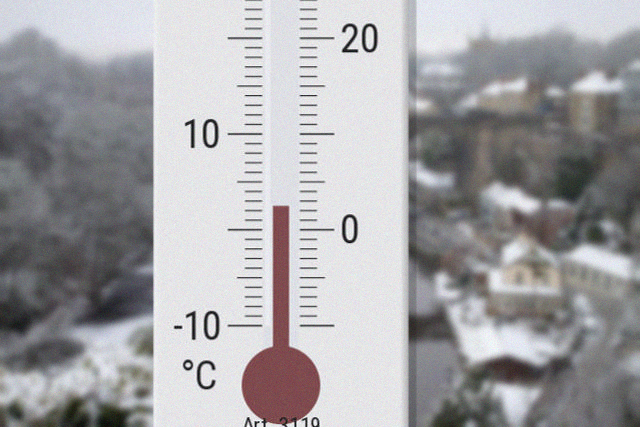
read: 2.5 °C
